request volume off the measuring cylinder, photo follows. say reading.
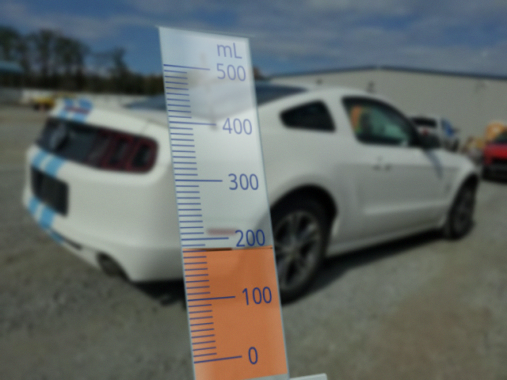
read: 180 mL
